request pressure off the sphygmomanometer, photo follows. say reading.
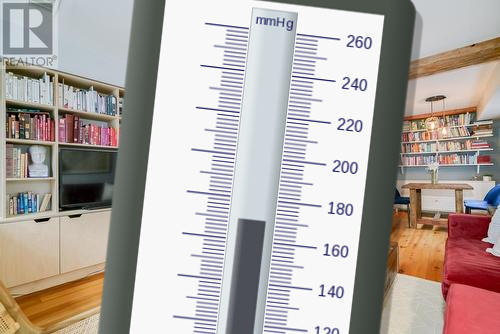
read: 170 mmHg
